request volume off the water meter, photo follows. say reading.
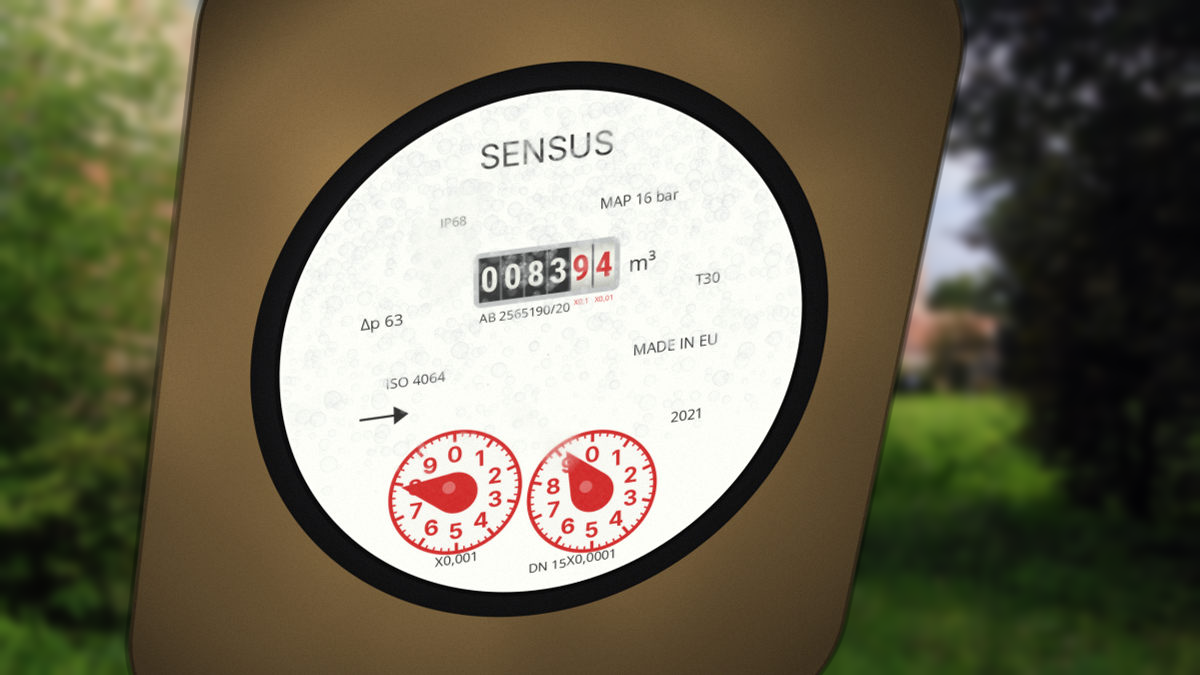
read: 83.9479 m³
